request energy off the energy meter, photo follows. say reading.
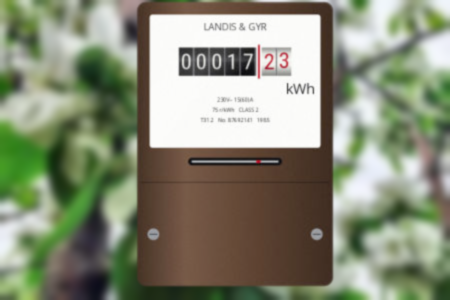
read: 17.23 kWh
